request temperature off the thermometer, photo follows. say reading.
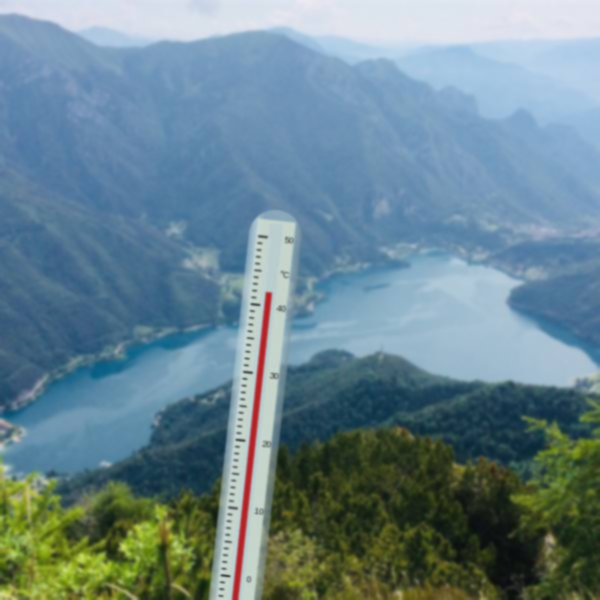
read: 42 °C
